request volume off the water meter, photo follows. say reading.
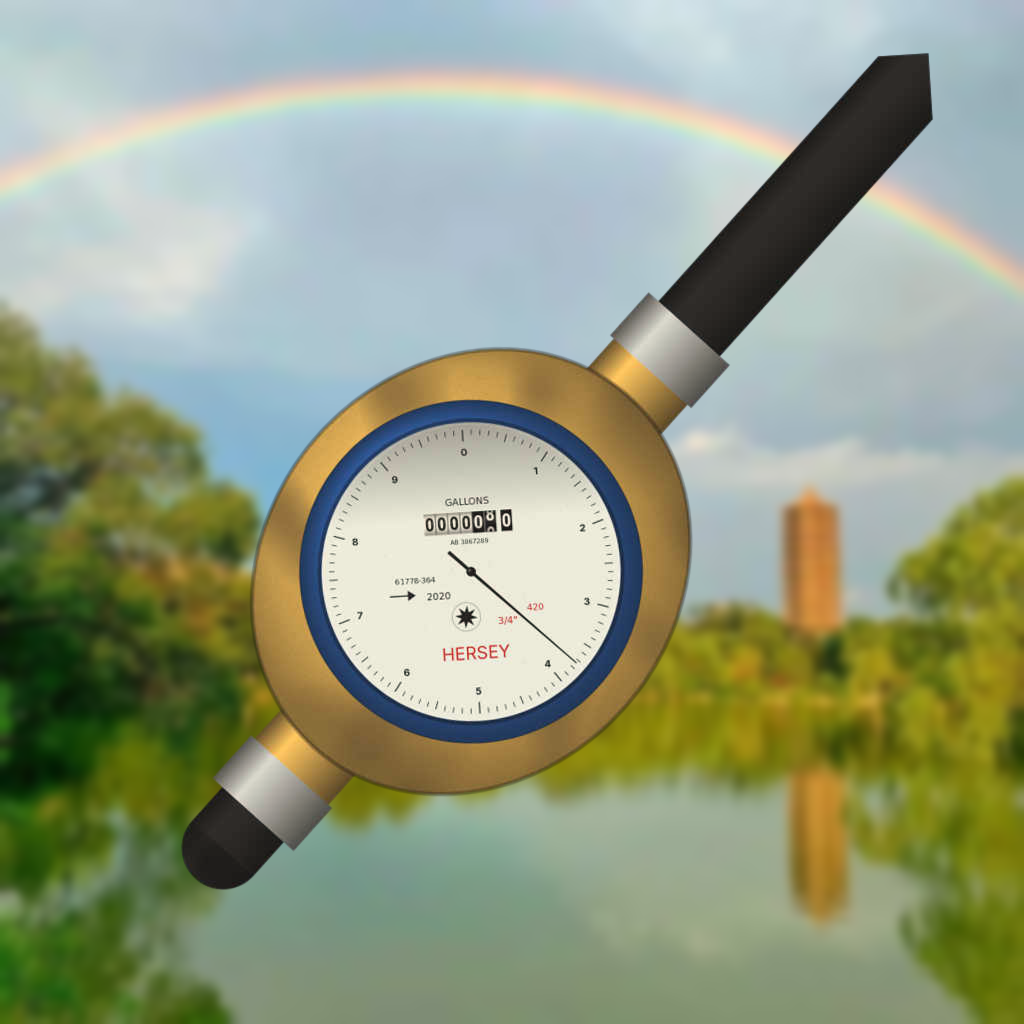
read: 83.7 gal
